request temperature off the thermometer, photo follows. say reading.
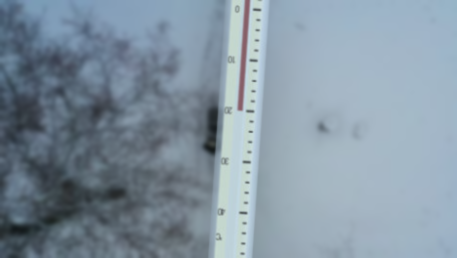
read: 20 °C
